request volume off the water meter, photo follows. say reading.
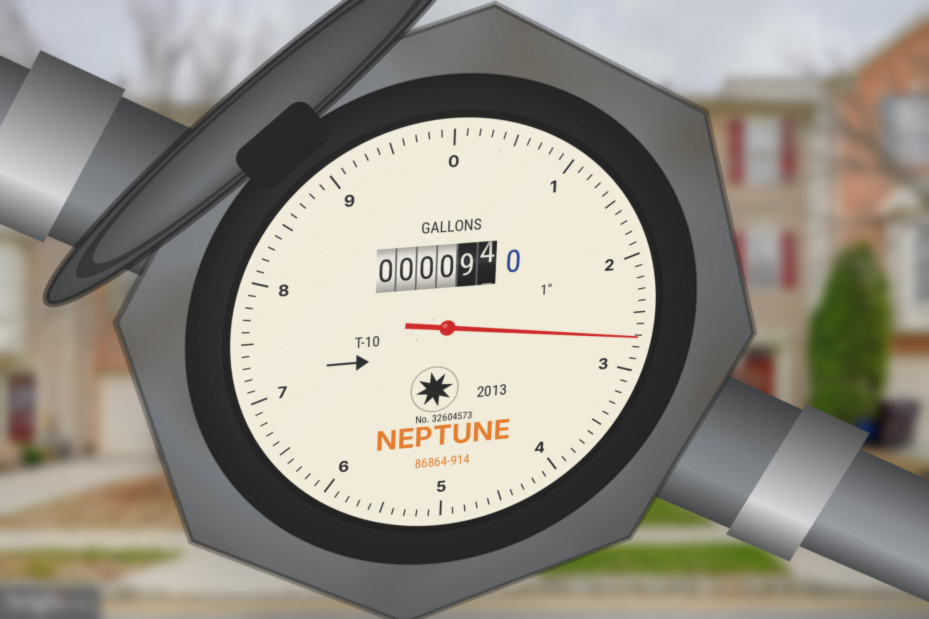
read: 942.7 gal
